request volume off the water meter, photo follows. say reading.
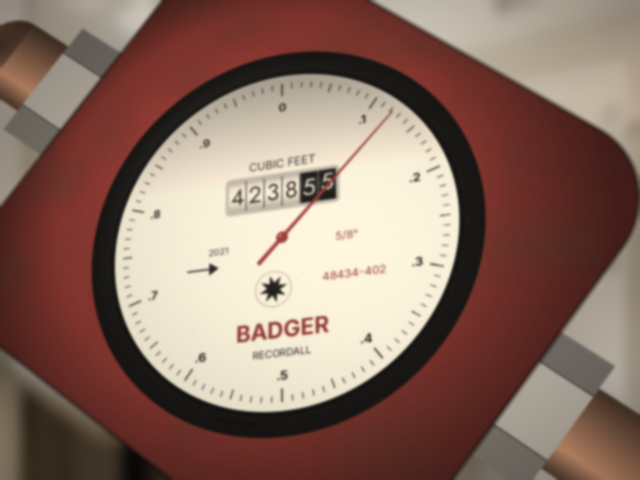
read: 423855.12 ft³
